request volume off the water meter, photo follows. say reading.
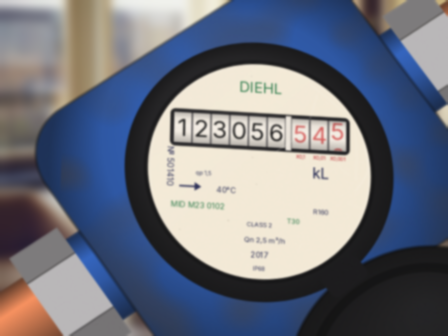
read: 123056.545 kL
